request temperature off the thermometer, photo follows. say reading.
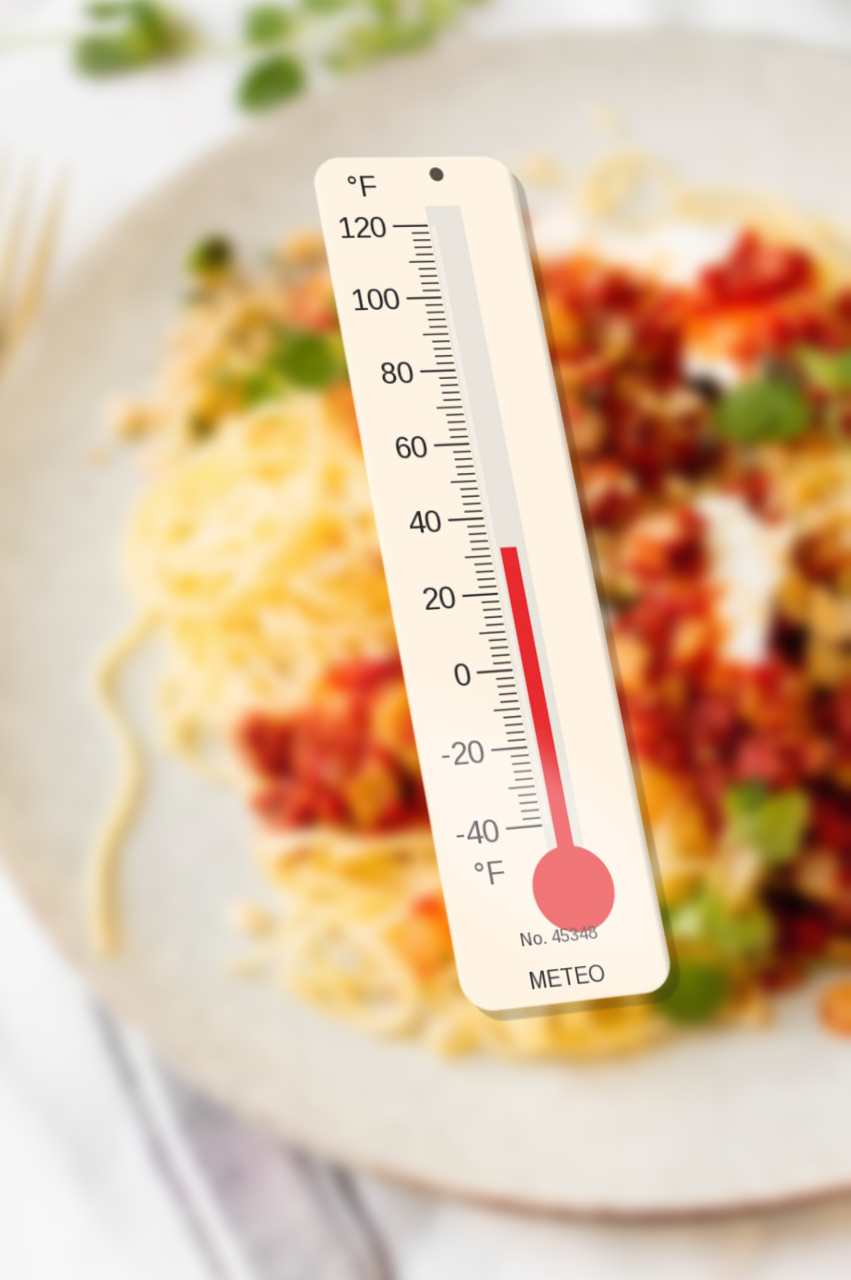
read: 32 °F
